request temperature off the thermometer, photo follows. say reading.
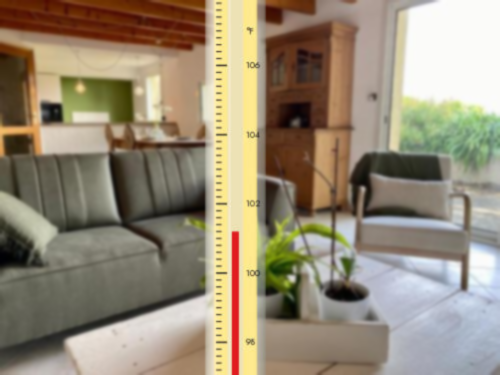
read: 101.2 °F
